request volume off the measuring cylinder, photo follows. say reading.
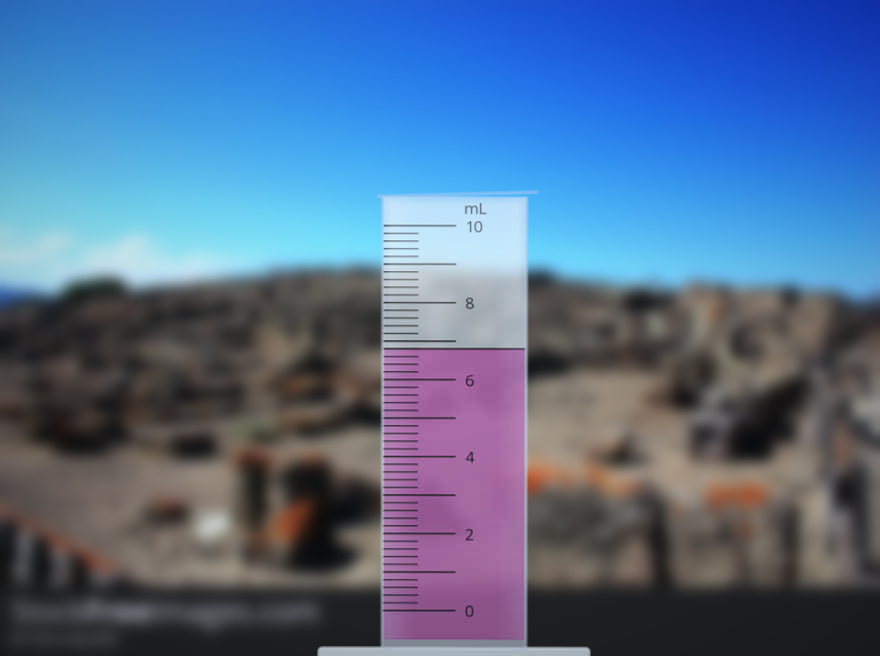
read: 6.8 mL
